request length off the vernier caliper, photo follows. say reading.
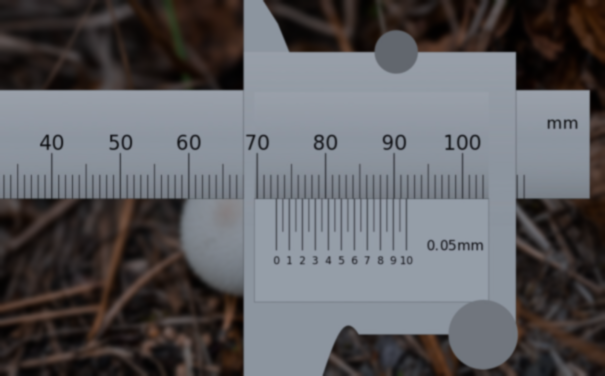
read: 72.8 mm
